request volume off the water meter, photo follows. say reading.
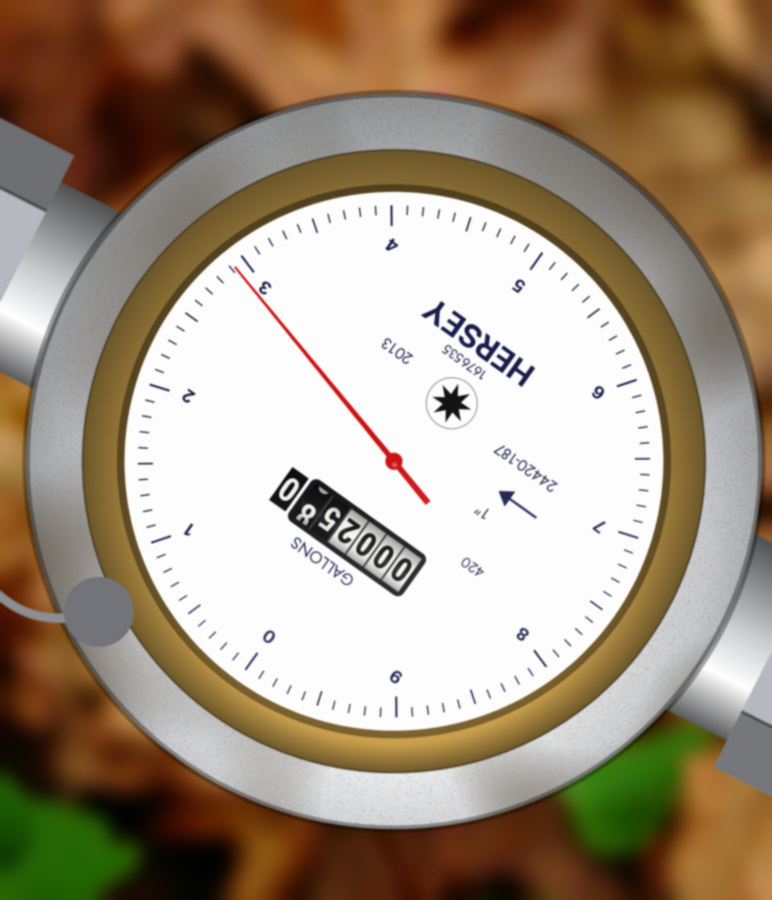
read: 2582.9 gal
